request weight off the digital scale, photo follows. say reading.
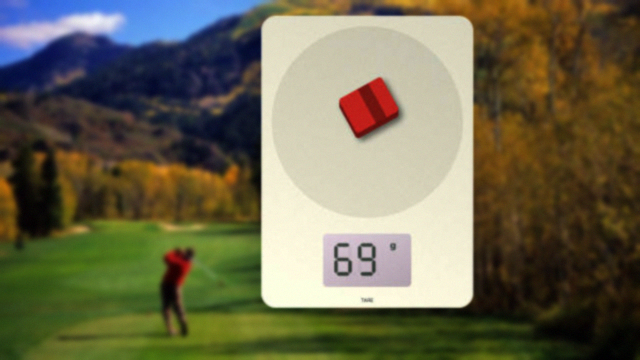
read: 69 g
